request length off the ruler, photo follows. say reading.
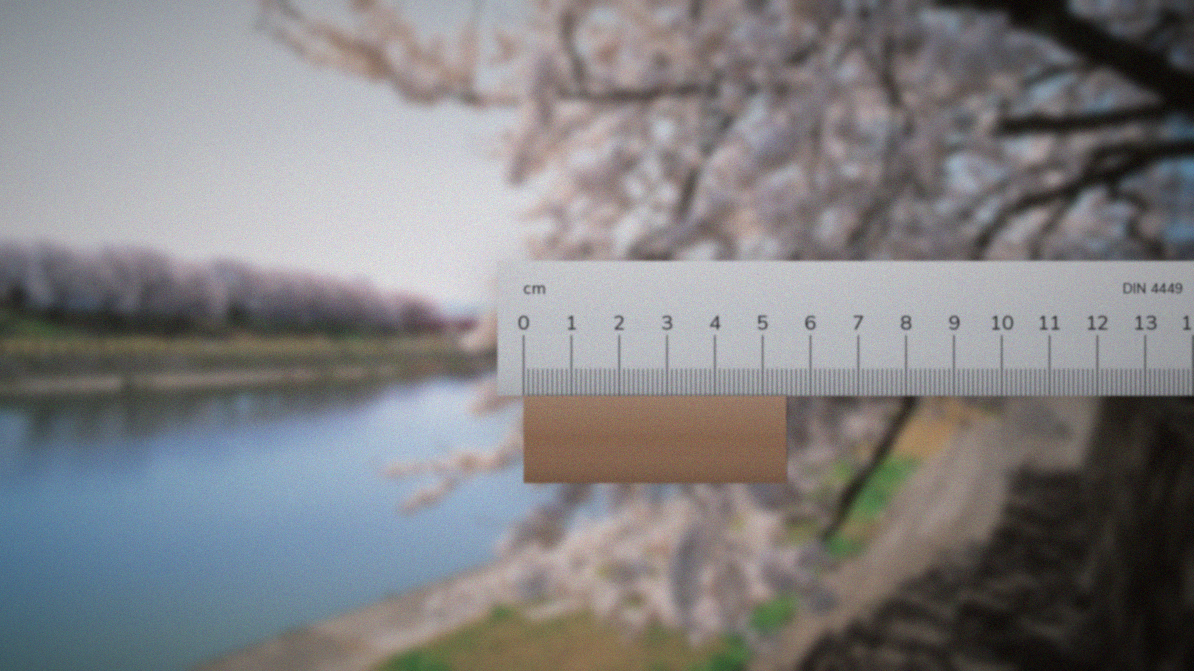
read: 5.5 cm
